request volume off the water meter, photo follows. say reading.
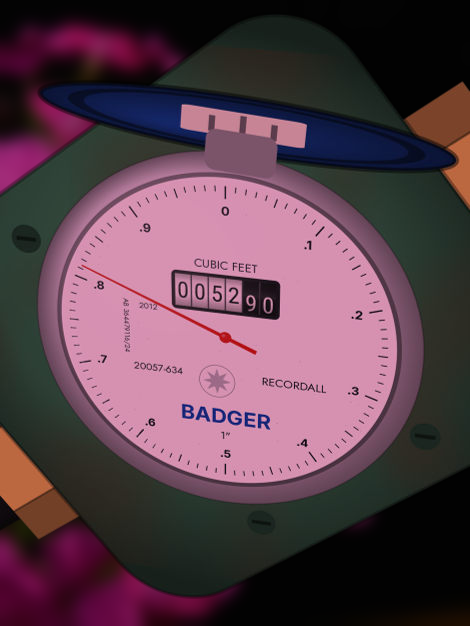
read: 5289.81 ft³
